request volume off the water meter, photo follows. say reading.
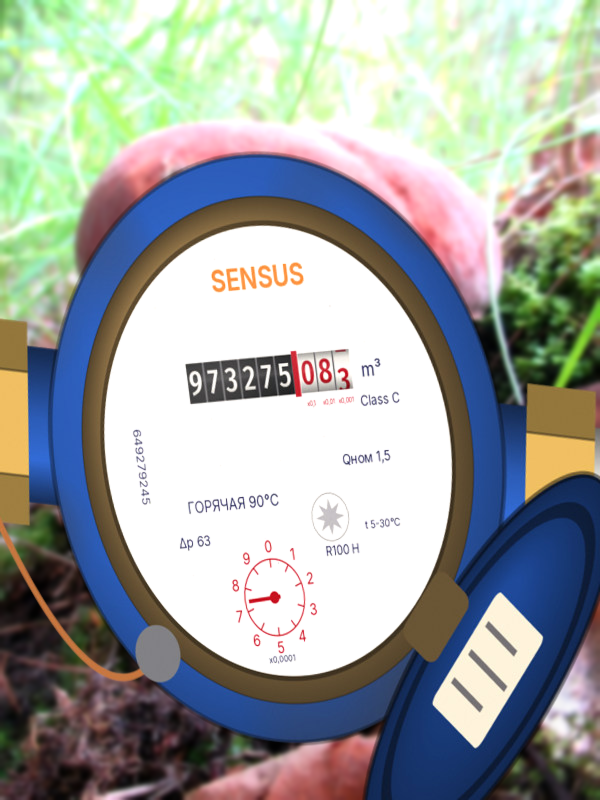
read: 973275.0827 m³
